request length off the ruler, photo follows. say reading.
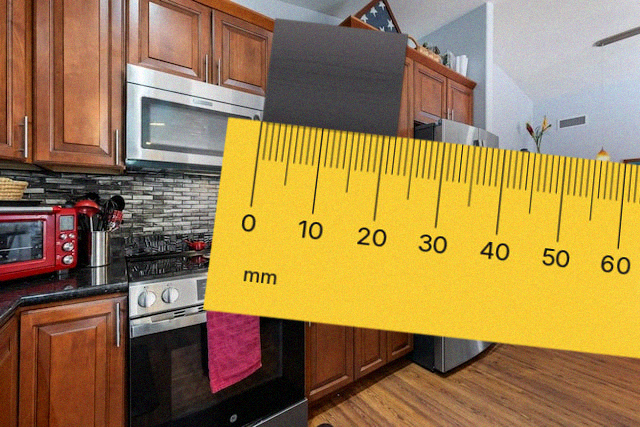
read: 22 mm
